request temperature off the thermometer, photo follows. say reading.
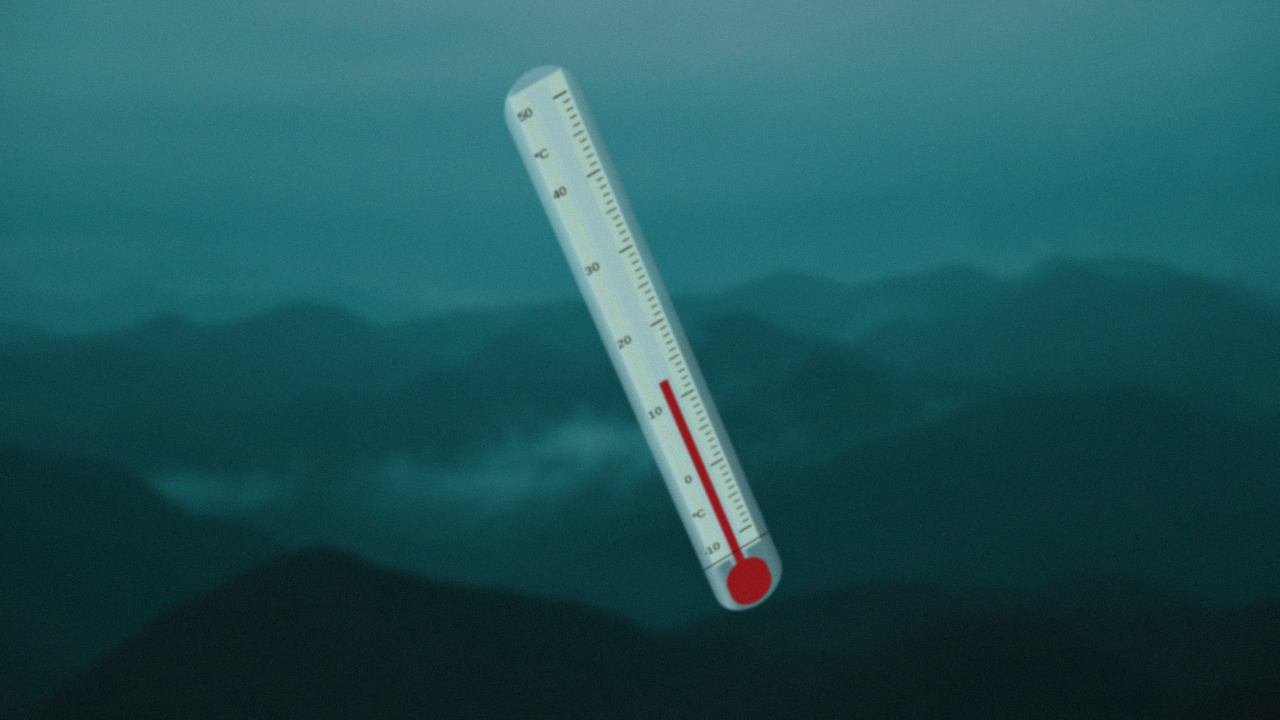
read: 13 °C
